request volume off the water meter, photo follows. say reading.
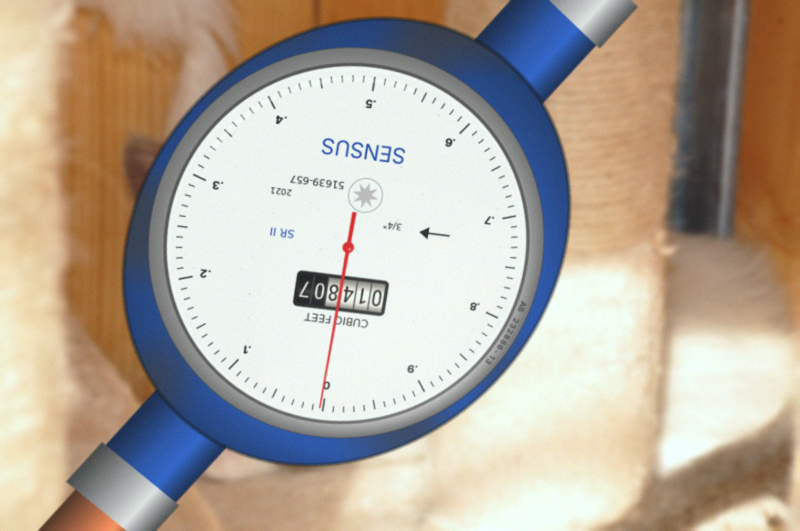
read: 14807.00 ft³
